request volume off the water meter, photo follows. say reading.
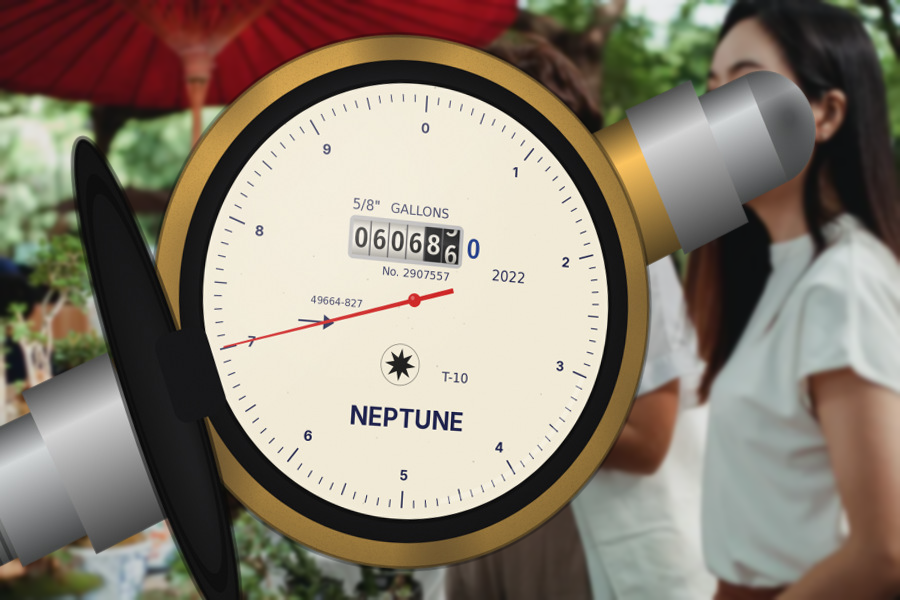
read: 606857.0 gal
